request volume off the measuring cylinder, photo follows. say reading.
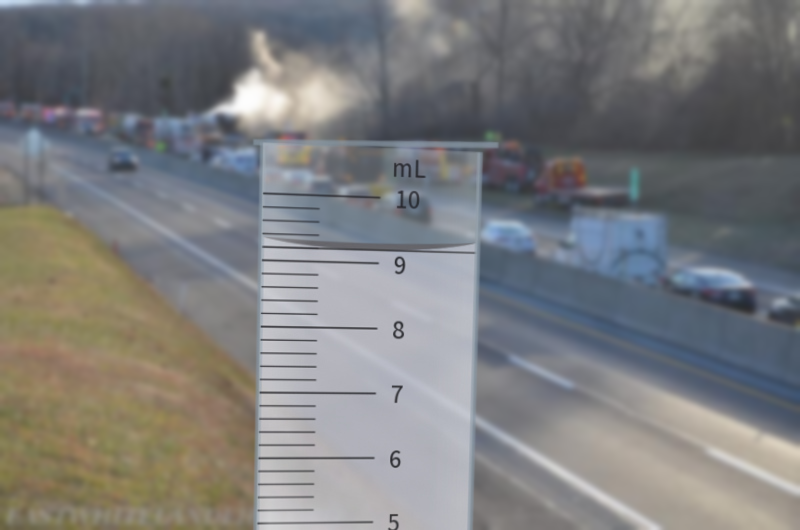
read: 9.2 mL
